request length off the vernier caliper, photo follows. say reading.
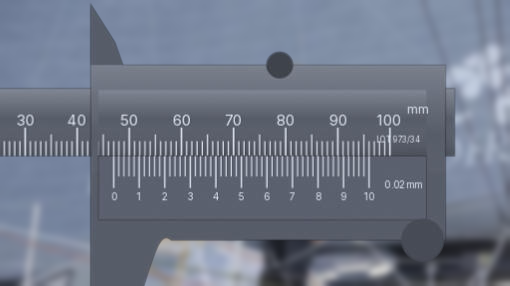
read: 47.0 mm
